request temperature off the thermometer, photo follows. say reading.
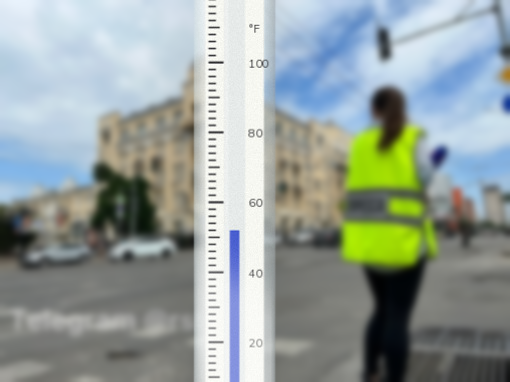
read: 52 °F
